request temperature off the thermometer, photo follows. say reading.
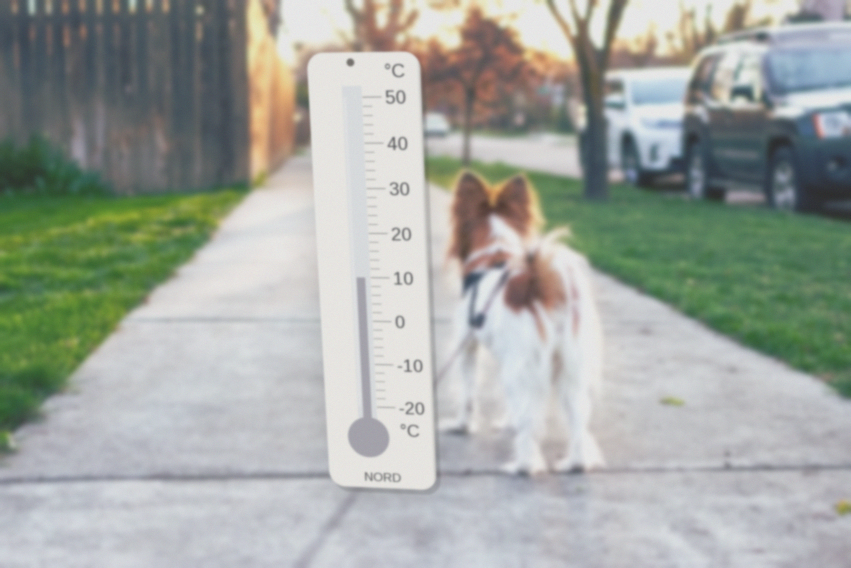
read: 10 °C
